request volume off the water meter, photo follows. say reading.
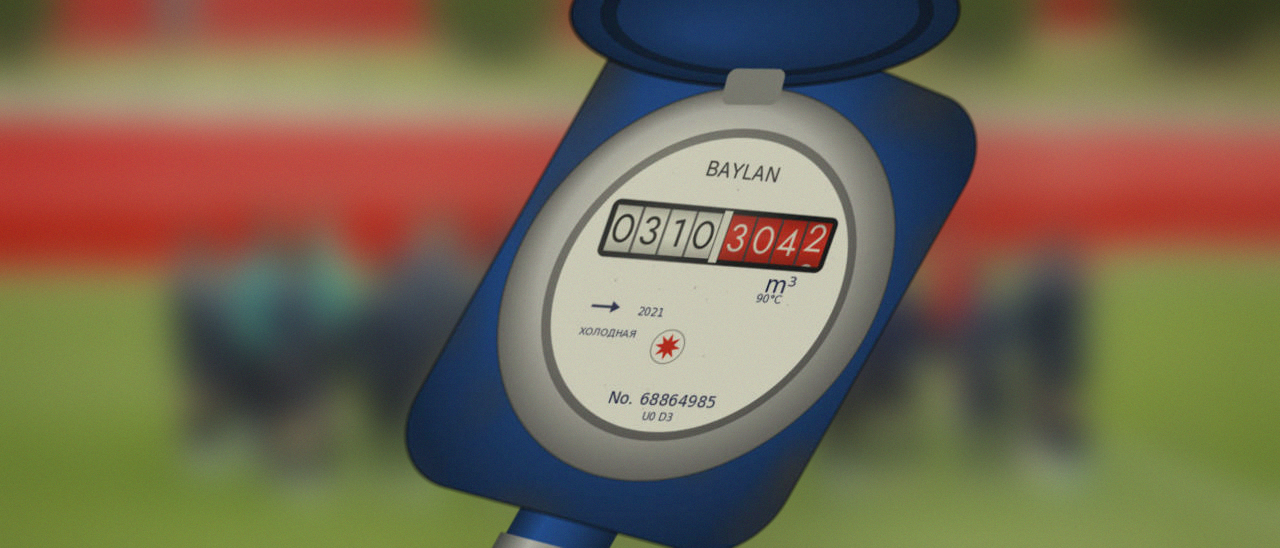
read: 310.3042 m³
